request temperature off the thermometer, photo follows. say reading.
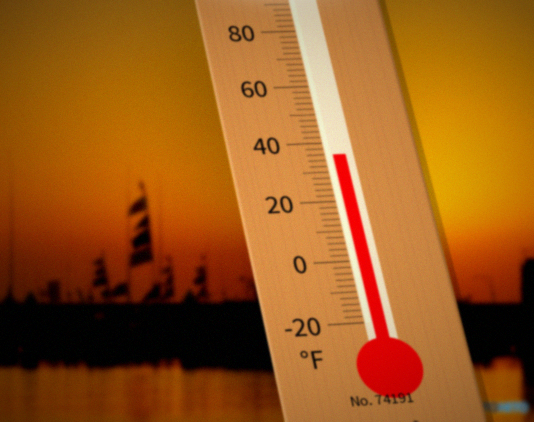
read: 36 °F
